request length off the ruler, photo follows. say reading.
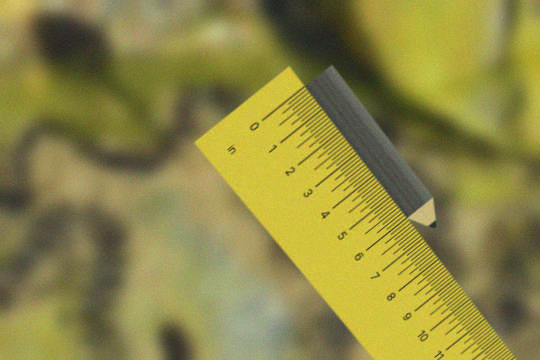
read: 7 in
